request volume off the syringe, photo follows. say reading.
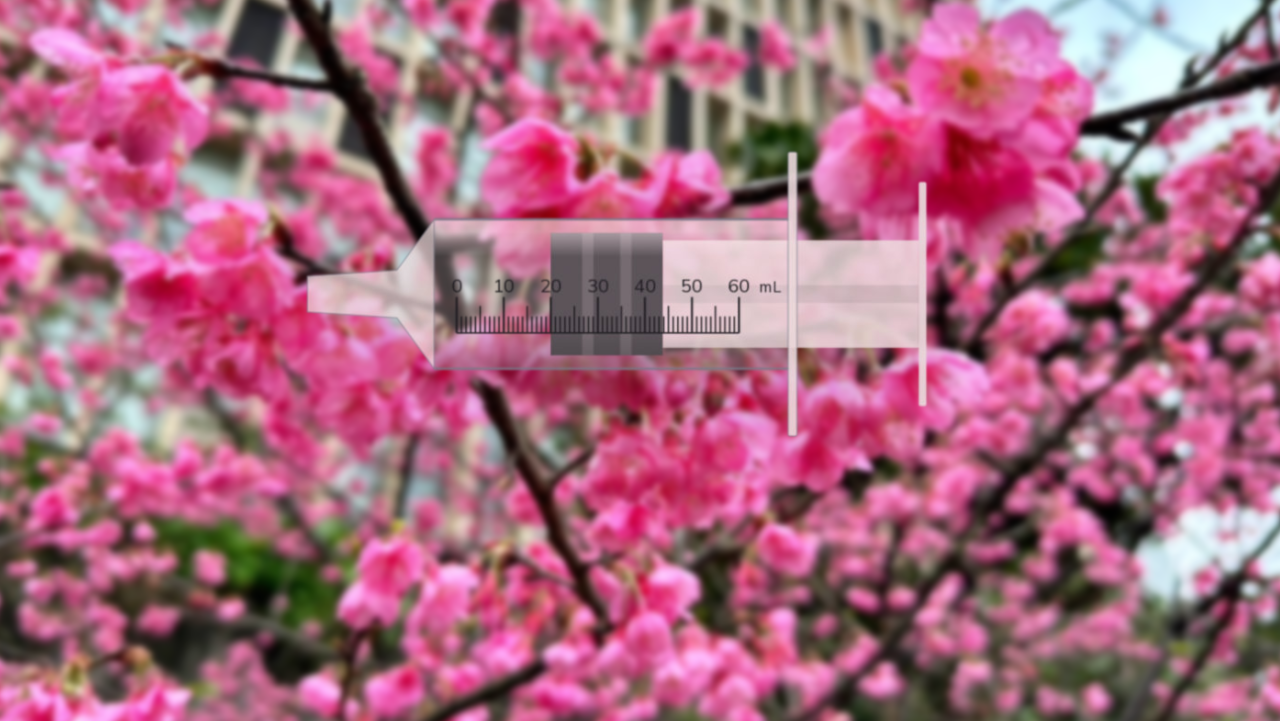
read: 20 mL
